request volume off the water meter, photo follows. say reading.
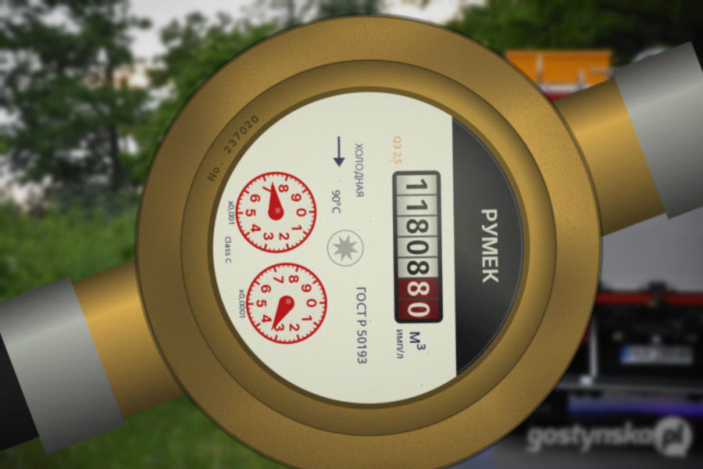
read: 11808.8073 m³
